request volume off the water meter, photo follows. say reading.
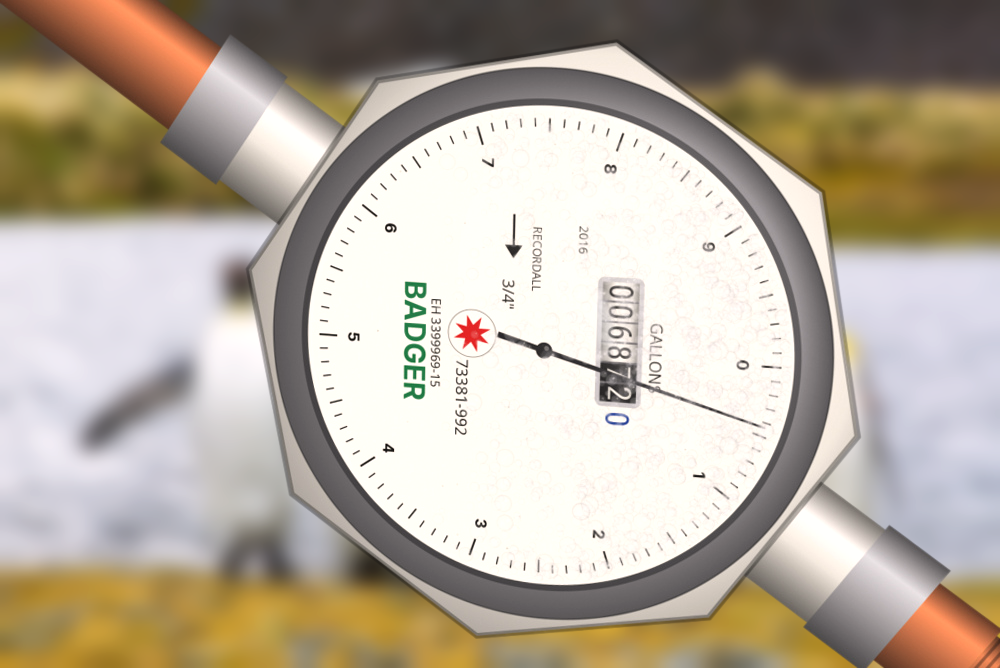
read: 68720.4 gal
